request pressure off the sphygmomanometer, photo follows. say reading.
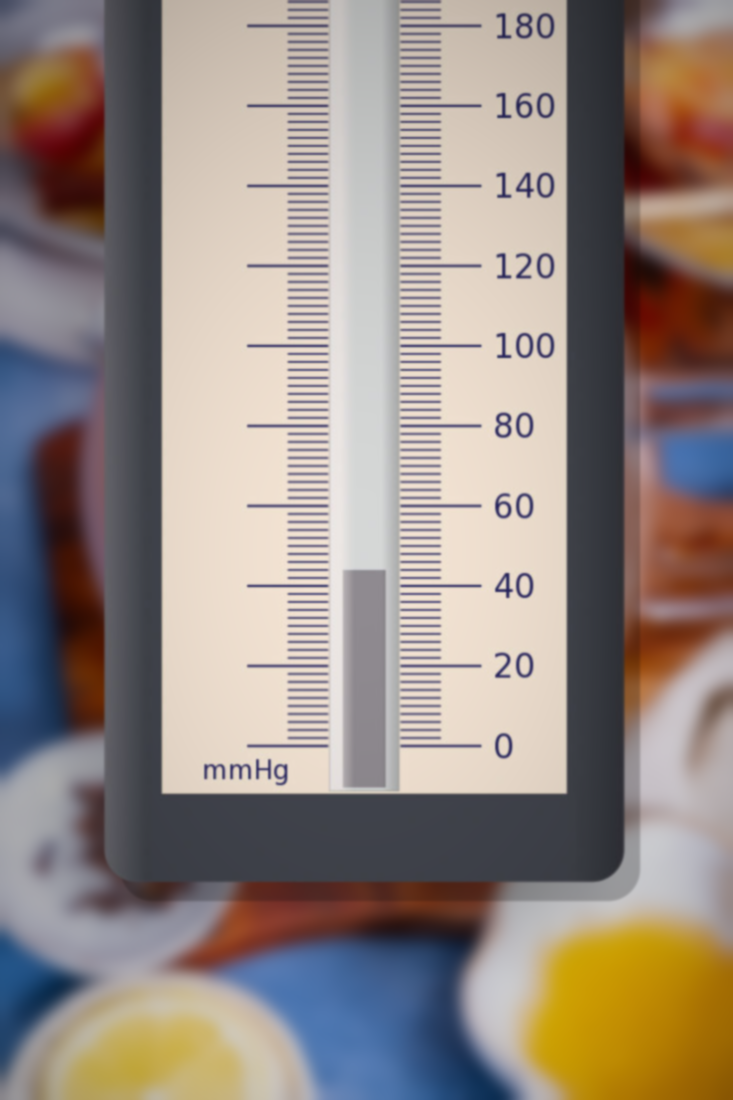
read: 44 mmHg
